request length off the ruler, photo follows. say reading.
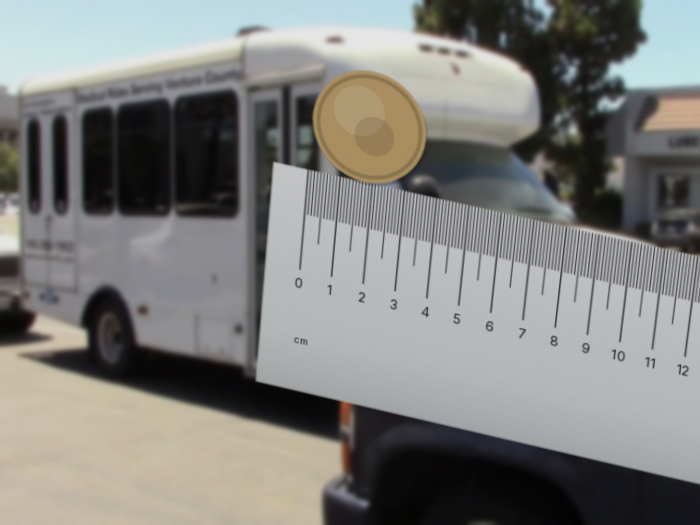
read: 3.5 cm
